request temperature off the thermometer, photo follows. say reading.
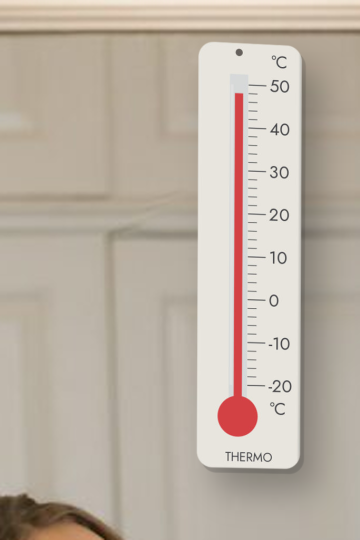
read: 48 °C
